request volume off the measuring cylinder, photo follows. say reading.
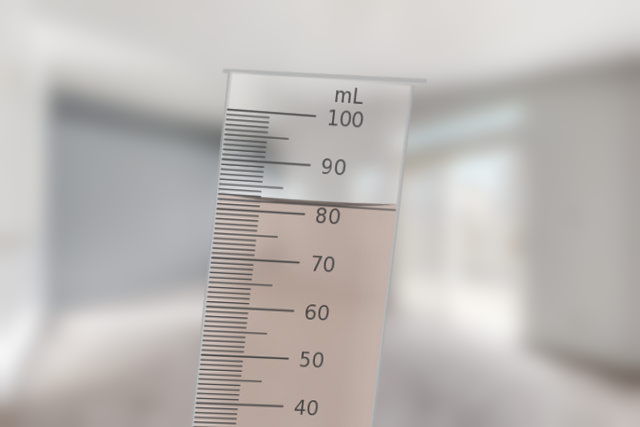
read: 82 mL
